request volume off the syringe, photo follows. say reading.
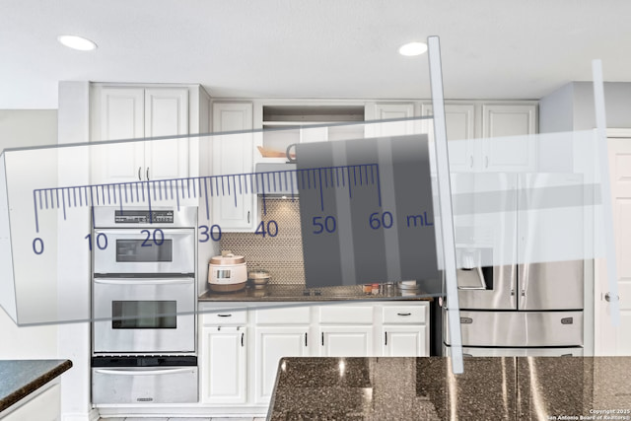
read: 46 mL
